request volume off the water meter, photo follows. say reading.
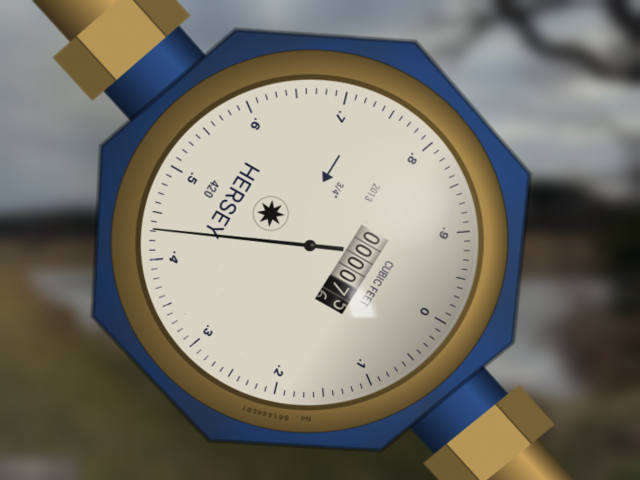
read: 75.43 ft³
